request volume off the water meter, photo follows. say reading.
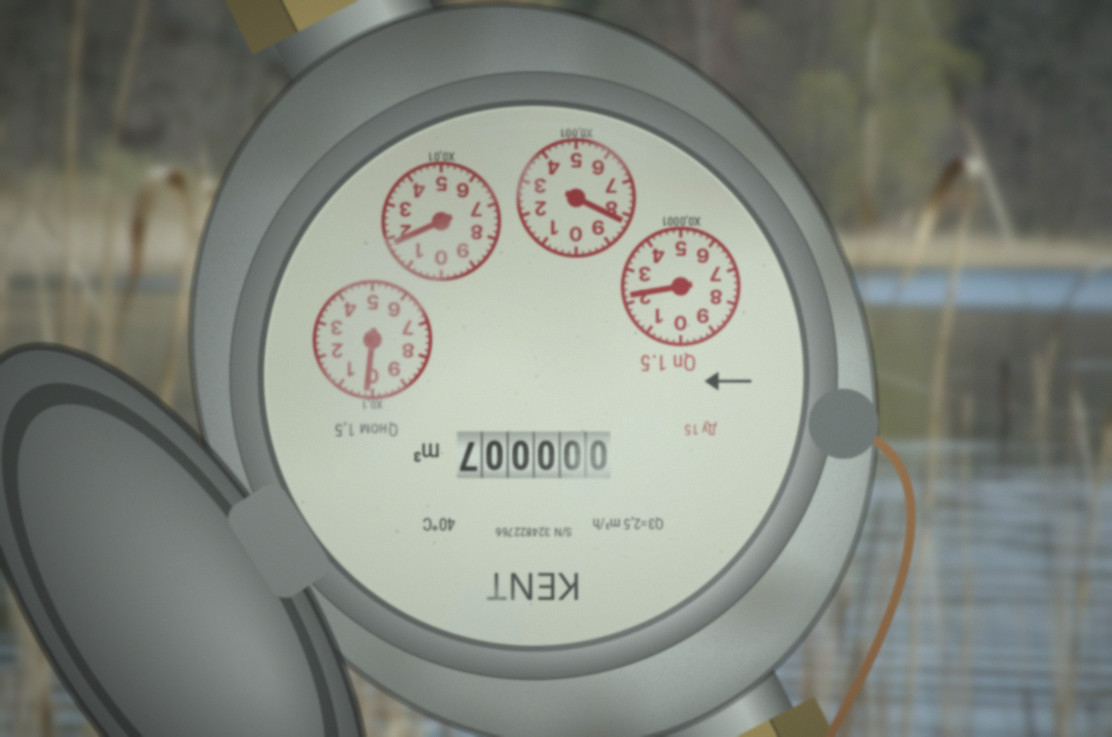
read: 7.0182 m³
